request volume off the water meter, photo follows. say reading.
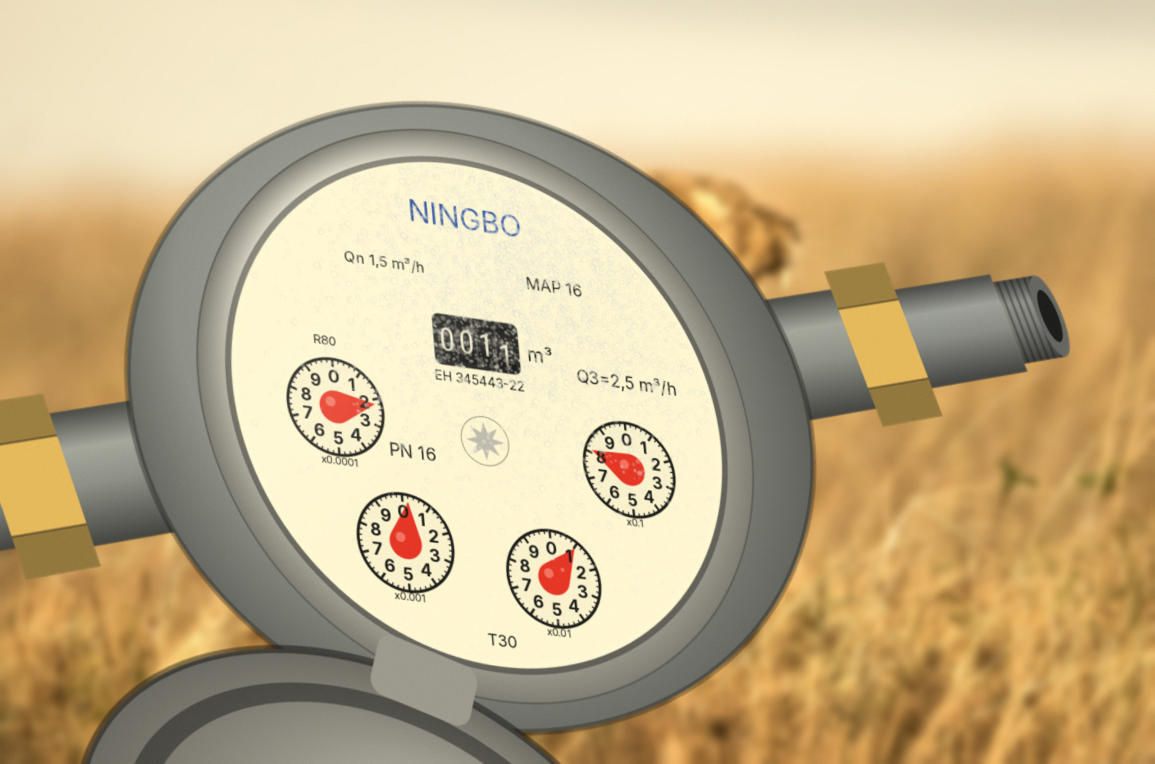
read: 10.8102 m³
